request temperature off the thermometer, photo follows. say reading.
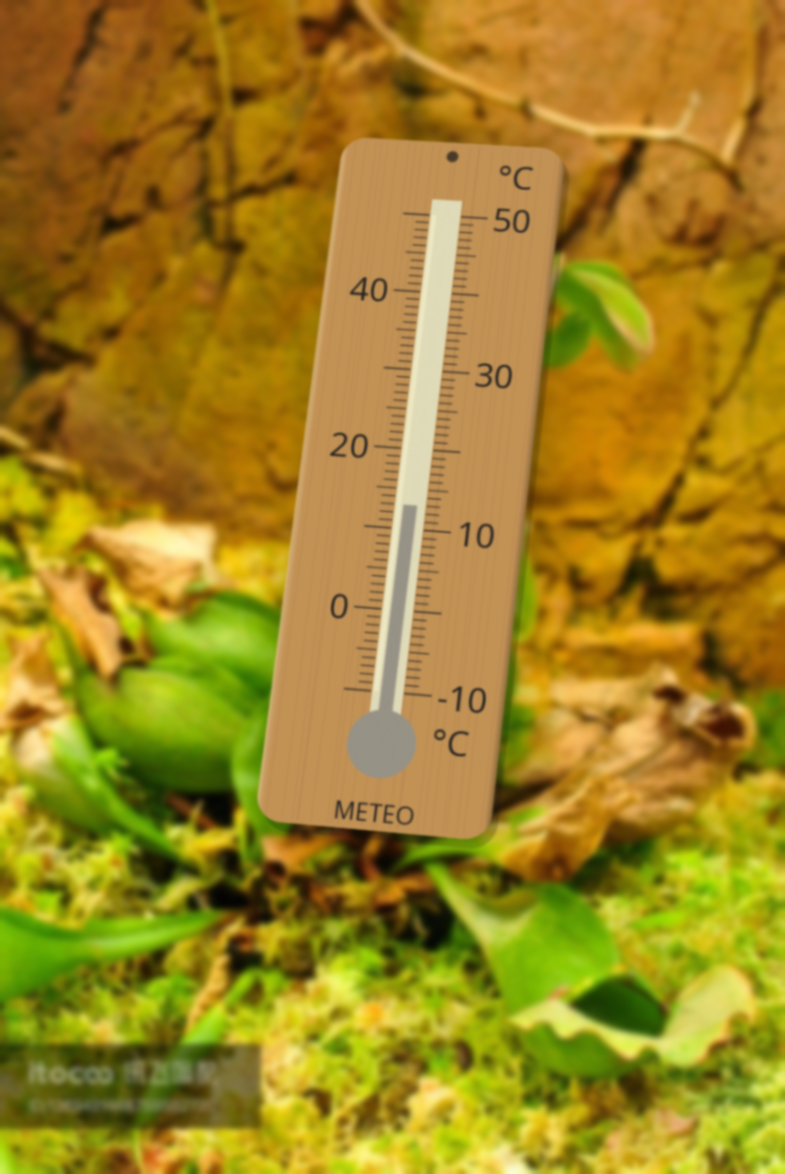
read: 13 °C
